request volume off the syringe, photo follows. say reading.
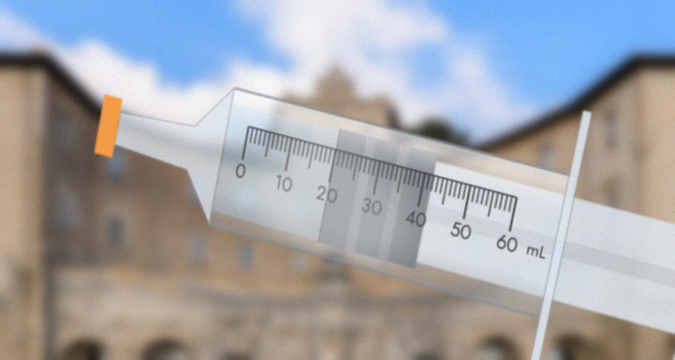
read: 20 mL
